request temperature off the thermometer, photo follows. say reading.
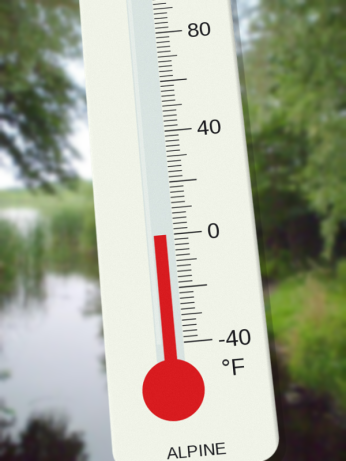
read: 0 °F
